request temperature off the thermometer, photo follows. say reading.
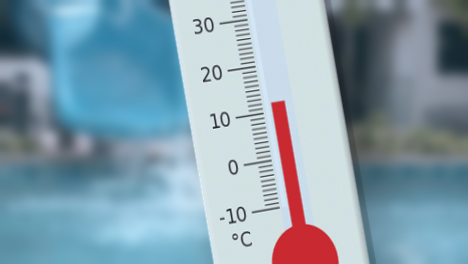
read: 12 °C
